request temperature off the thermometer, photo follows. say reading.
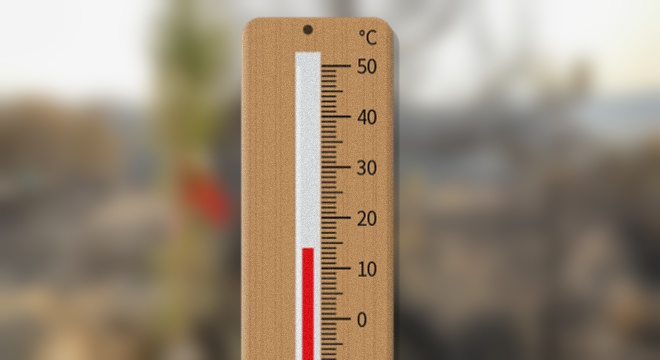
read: 14 °C
